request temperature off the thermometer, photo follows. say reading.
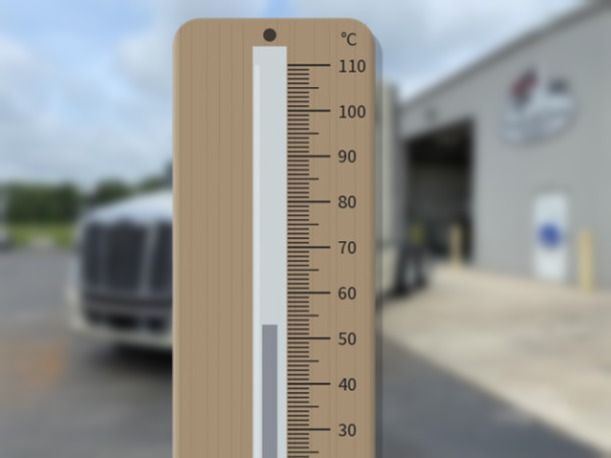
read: 53 °C
